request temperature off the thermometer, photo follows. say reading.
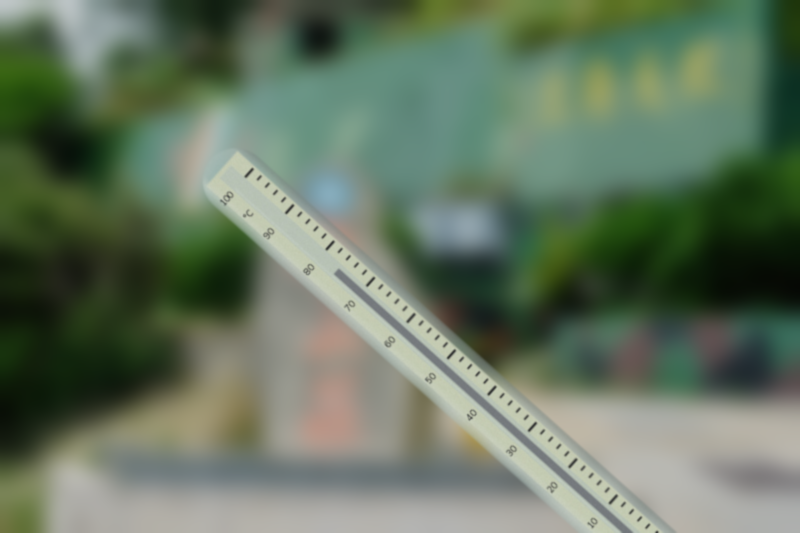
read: 76 °C
